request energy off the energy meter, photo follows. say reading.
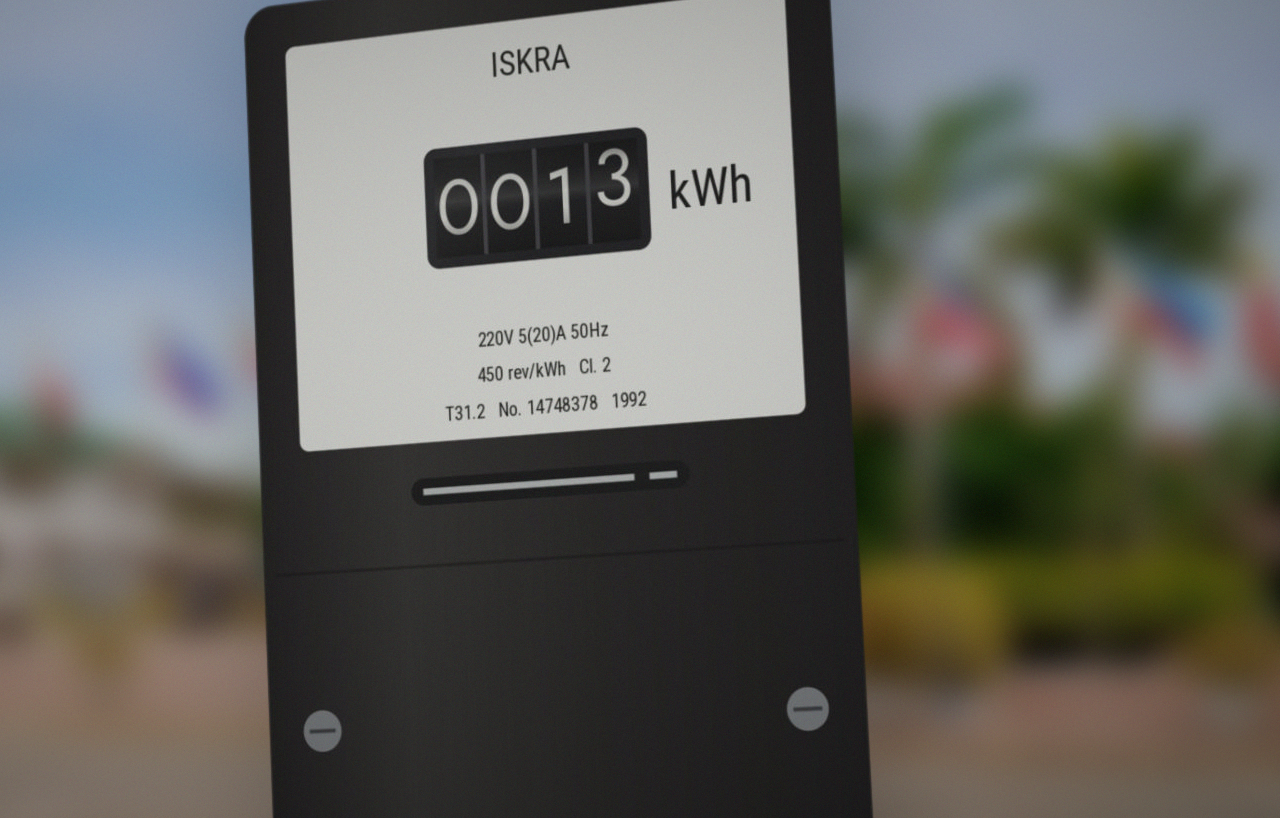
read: 13 kWh
